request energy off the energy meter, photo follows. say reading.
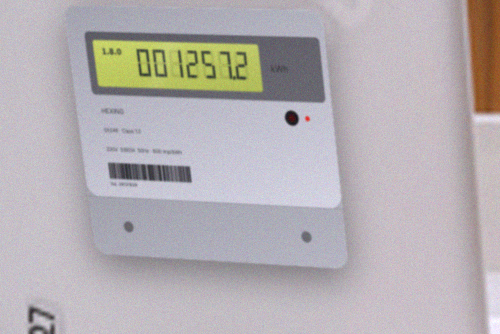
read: 1257.2 kWh
